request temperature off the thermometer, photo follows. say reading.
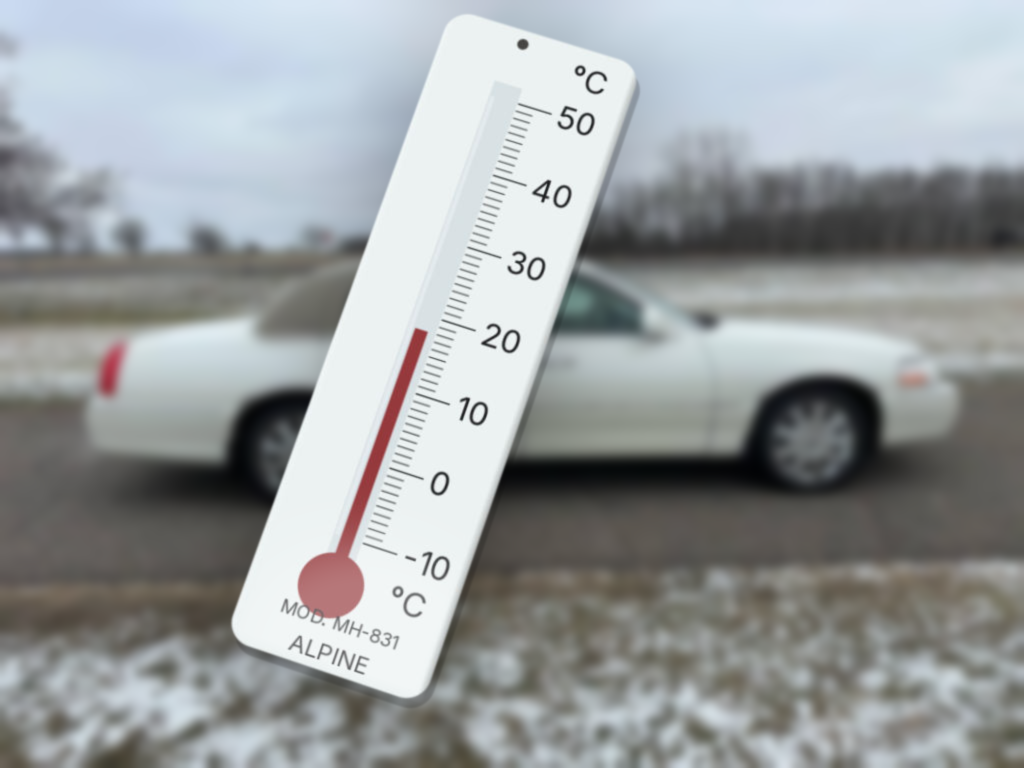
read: 18 °C
